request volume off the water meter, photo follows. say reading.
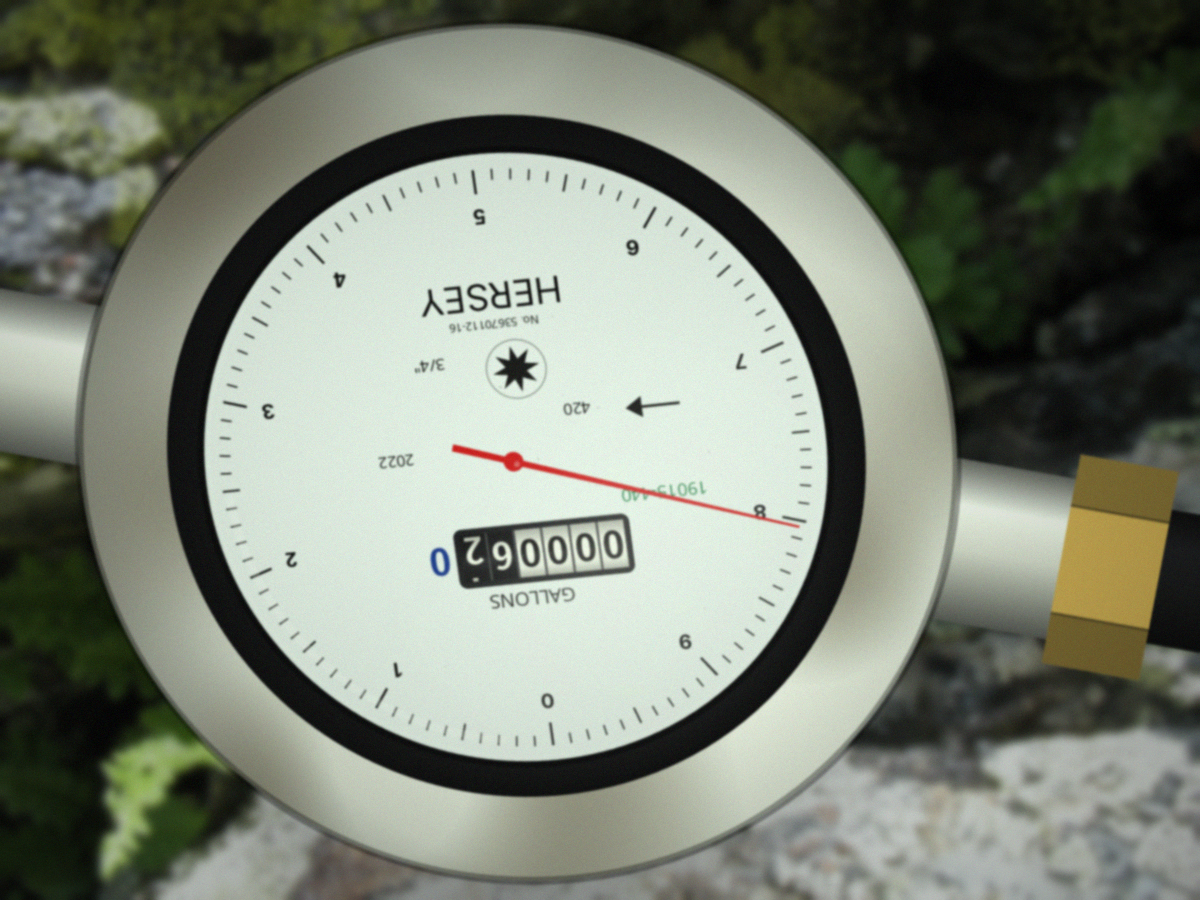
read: 618.0 gal
